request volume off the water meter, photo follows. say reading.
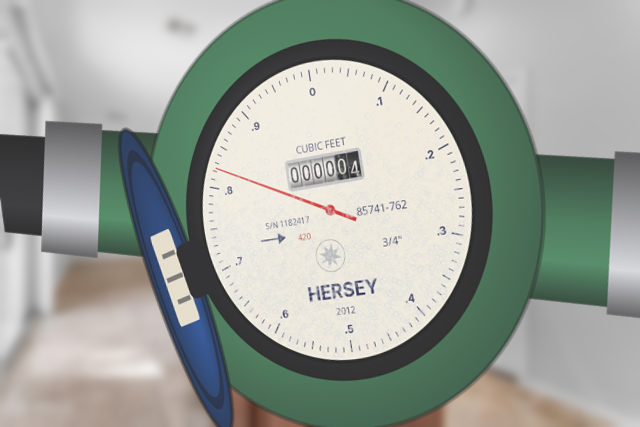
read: 3.82 ft³
